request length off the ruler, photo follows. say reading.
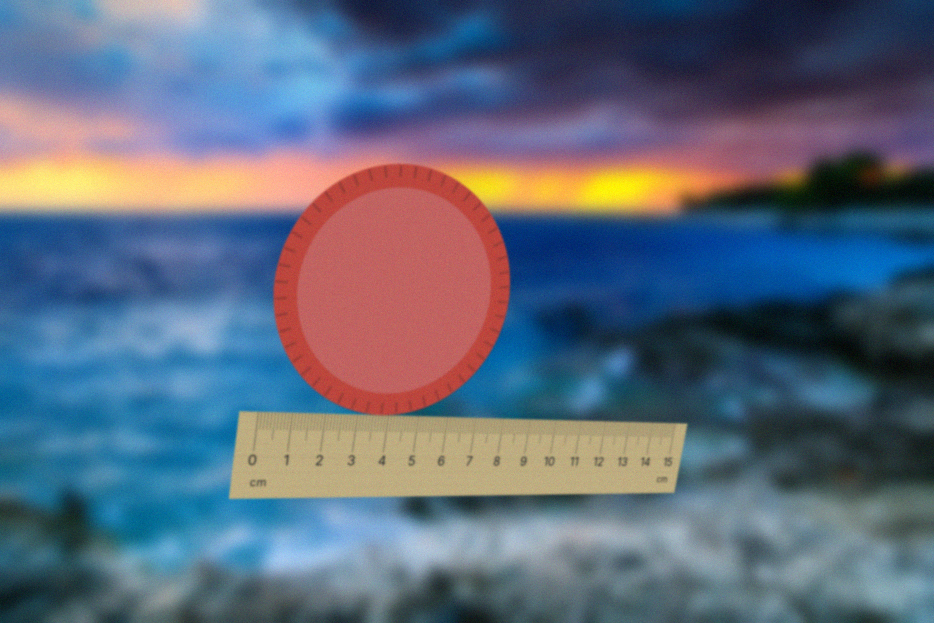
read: 7.5 cm
